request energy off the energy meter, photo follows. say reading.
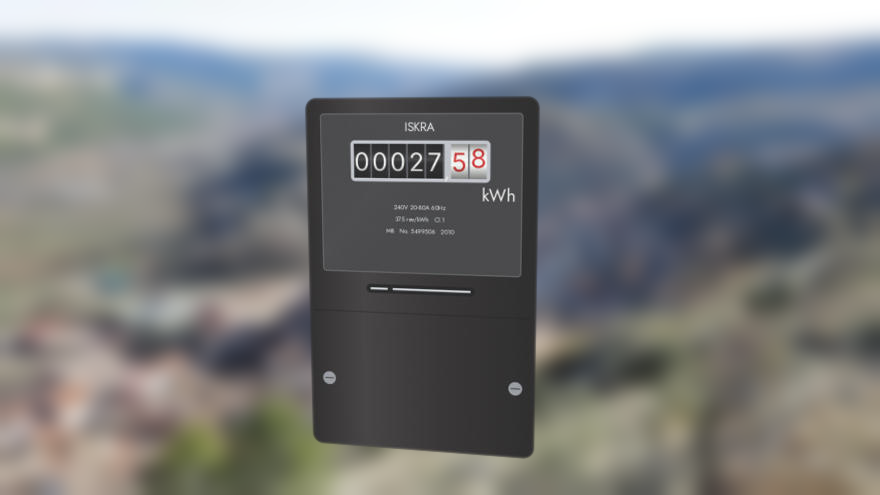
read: 27.58 kWh
